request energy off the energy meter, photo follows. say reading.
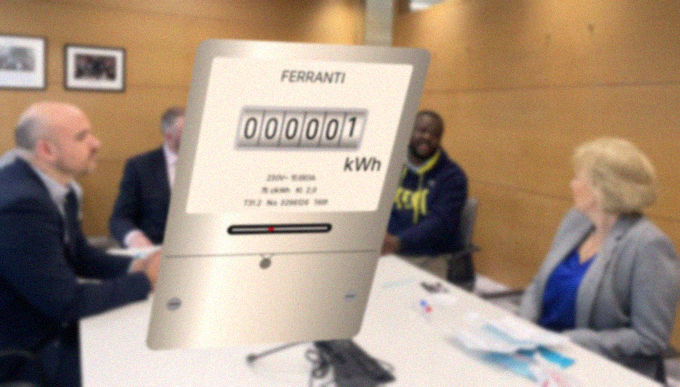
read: 1 kWh
